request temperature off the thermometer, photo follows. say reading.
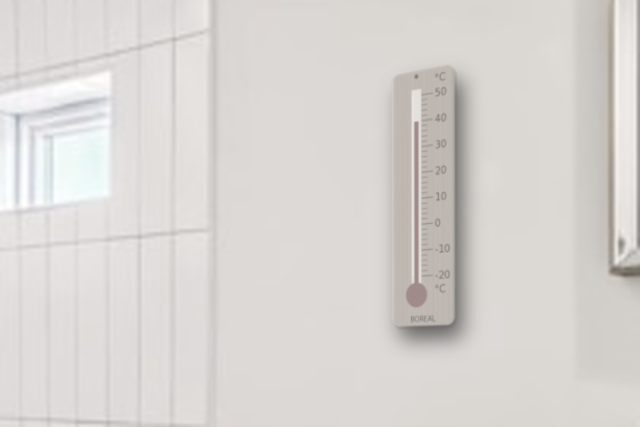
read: 40 °C
